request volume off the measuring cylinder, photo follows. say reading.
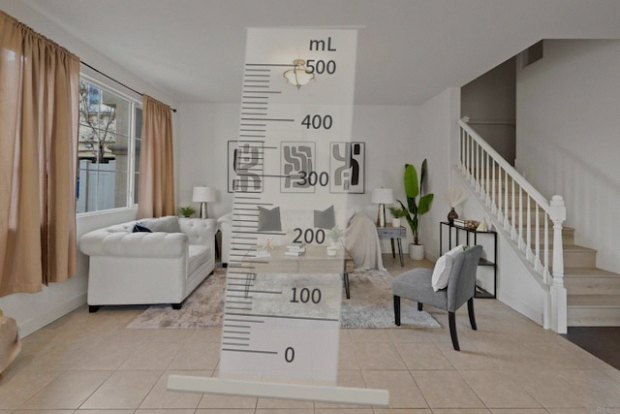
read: 60 mL
